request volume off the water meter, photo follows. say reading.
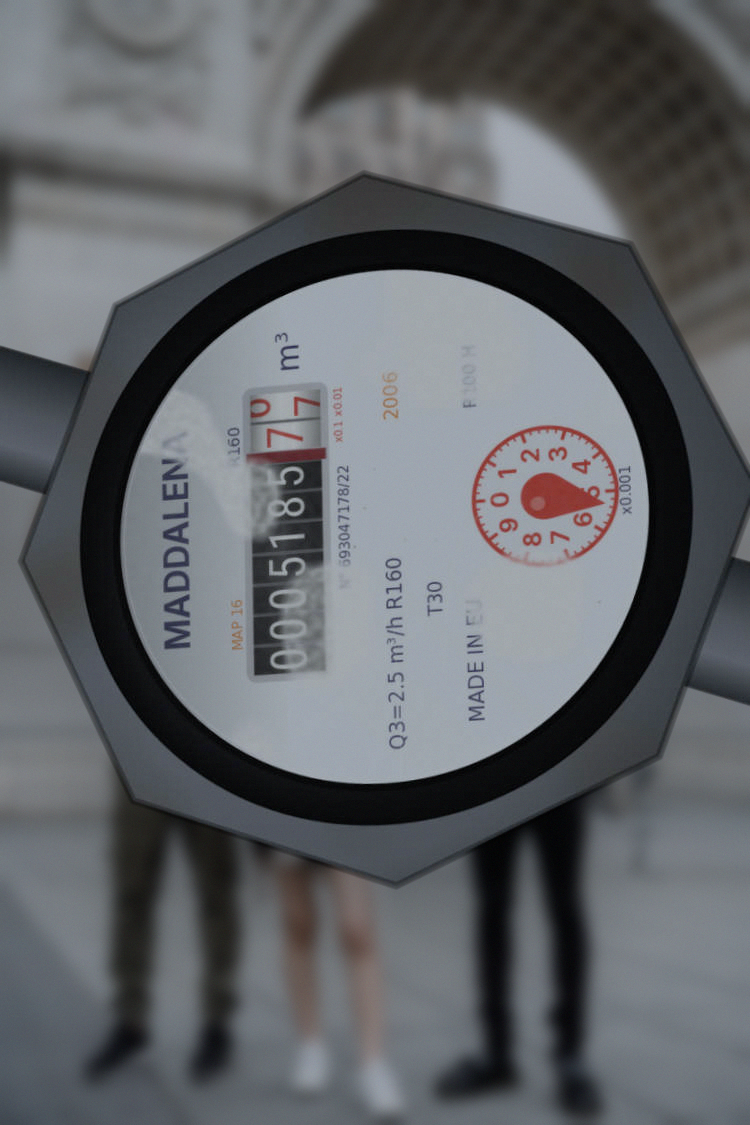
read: 5185.765 m³
